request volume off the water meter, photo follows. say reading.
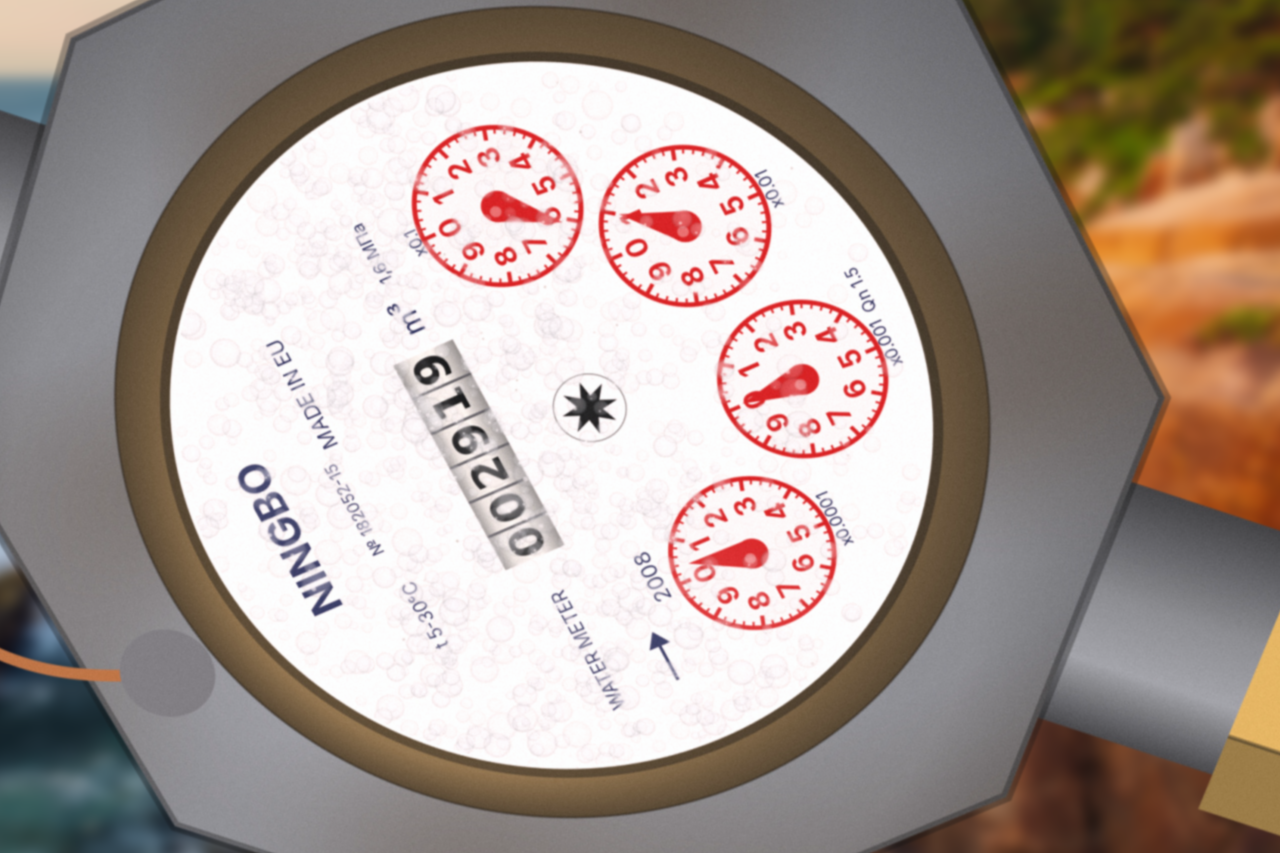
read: 2919.6100 m³
